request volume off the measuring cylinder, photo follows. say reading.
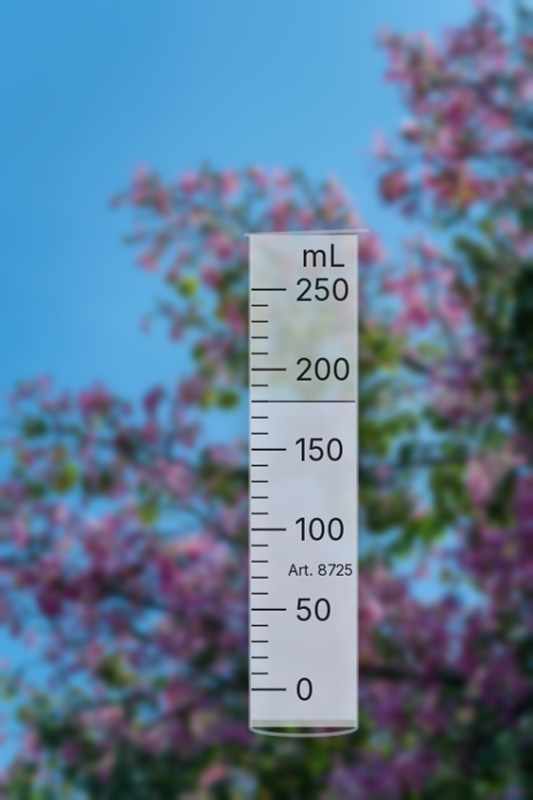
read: 180 mL
